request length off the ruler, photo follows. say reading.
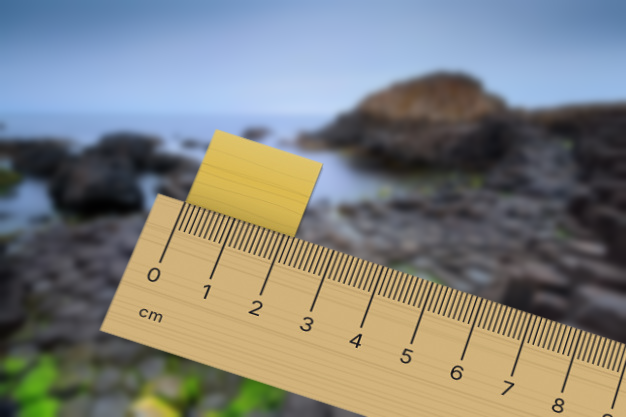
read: 2.2 cm
